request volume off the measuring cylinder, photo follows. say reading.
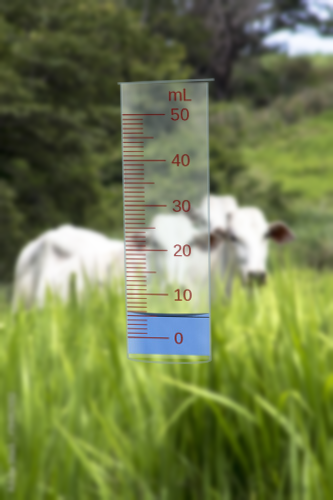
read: 5 mL
